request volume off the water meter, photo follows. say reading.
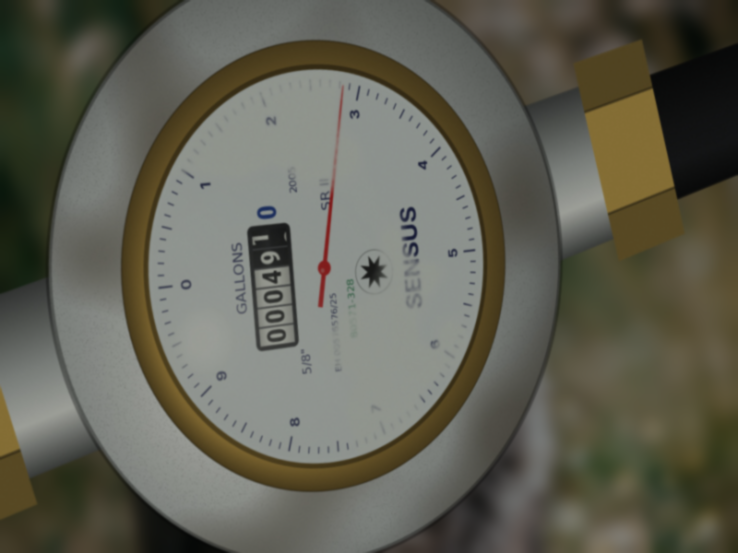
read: 4912.8 gal
